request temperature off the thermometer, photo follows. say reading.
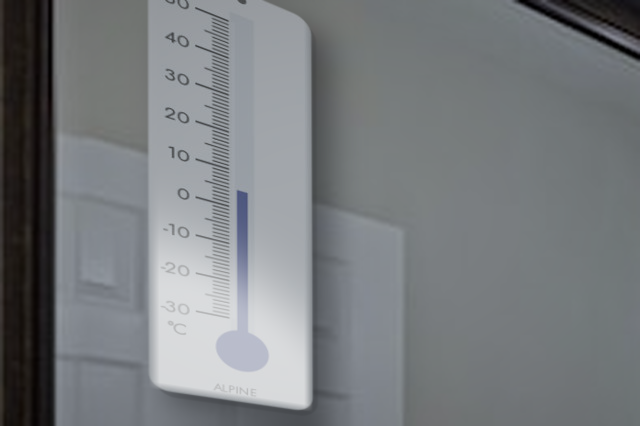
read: 5 °C
